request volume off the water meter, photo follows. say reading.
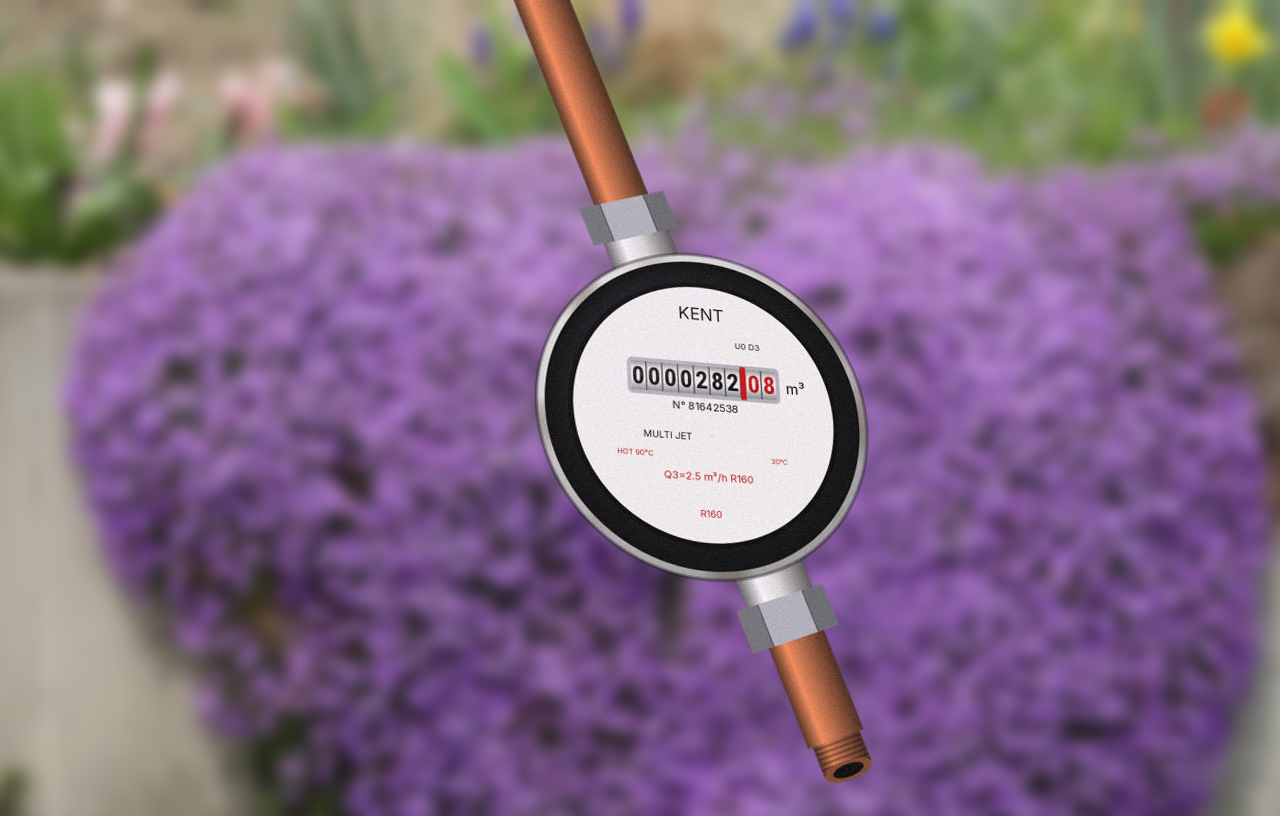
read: 282.08 m³
